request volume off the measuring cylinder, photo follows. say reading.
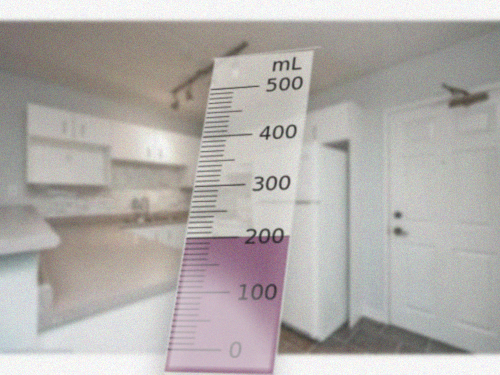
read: 200 mL
